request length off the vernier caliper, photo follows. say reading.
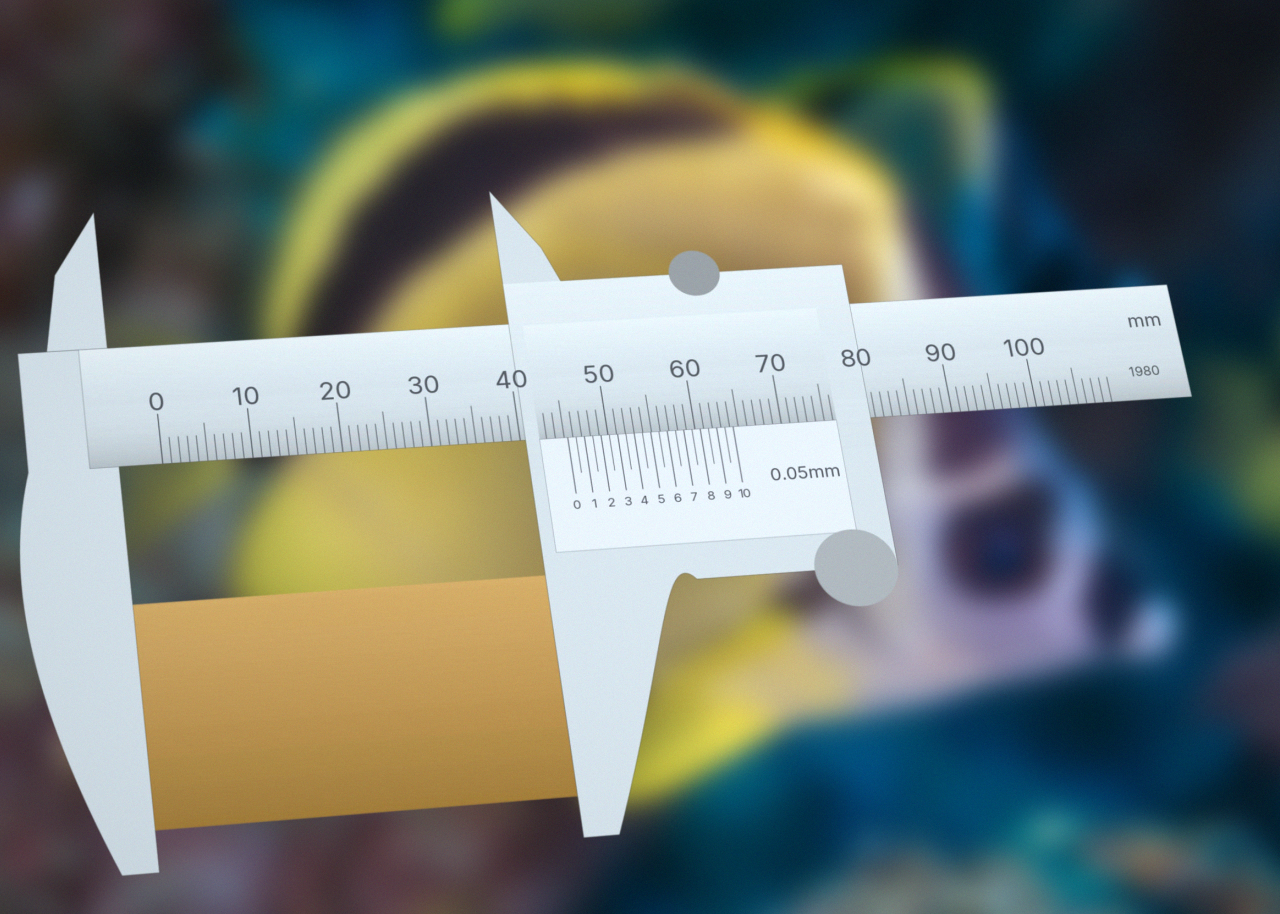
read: 45.4 mm
